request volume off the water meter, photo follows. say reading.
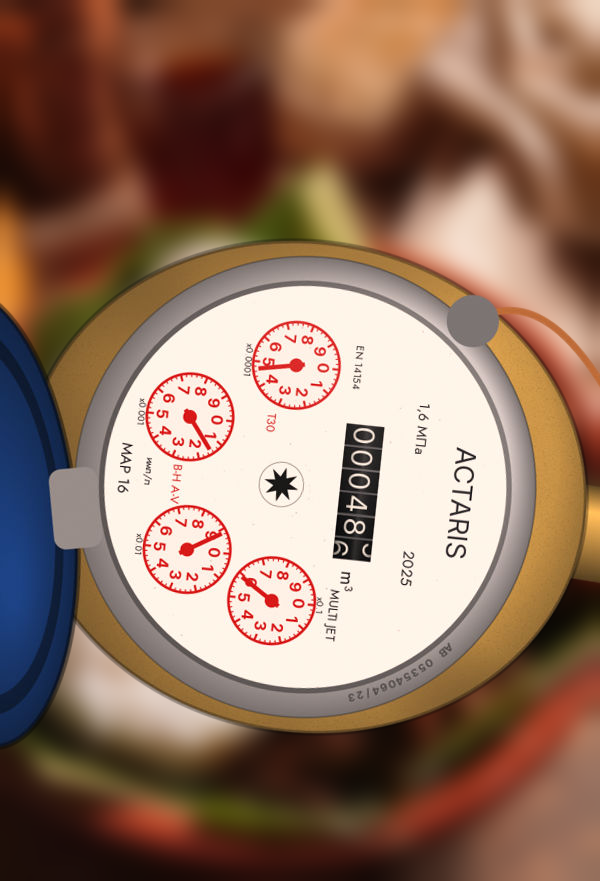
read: 485.5914 m³
